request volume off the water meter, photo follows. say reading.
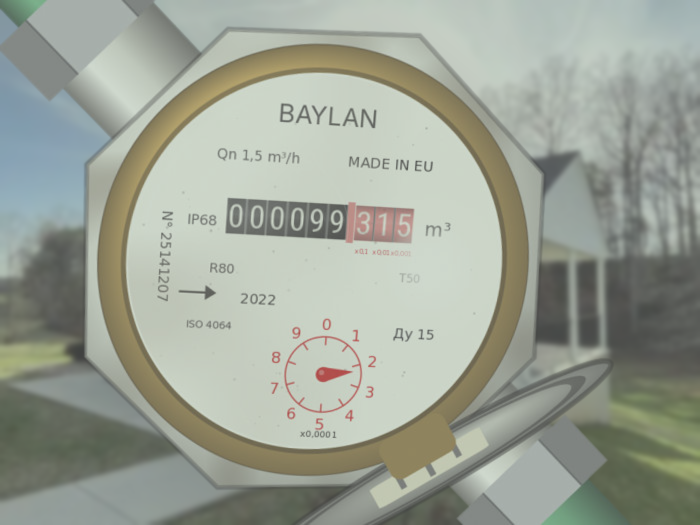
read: 99.3152 m³
